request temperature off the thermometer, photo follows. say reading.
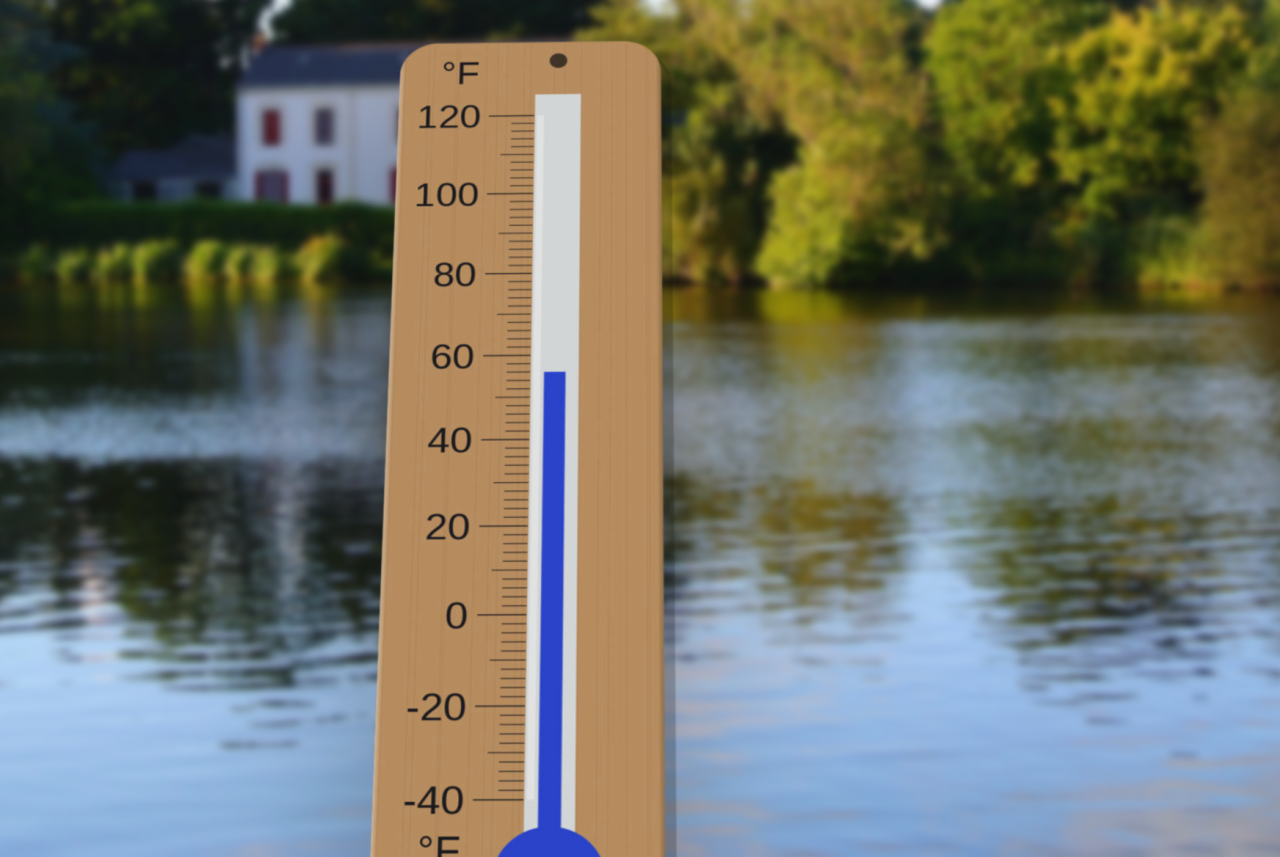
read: 56 °F
